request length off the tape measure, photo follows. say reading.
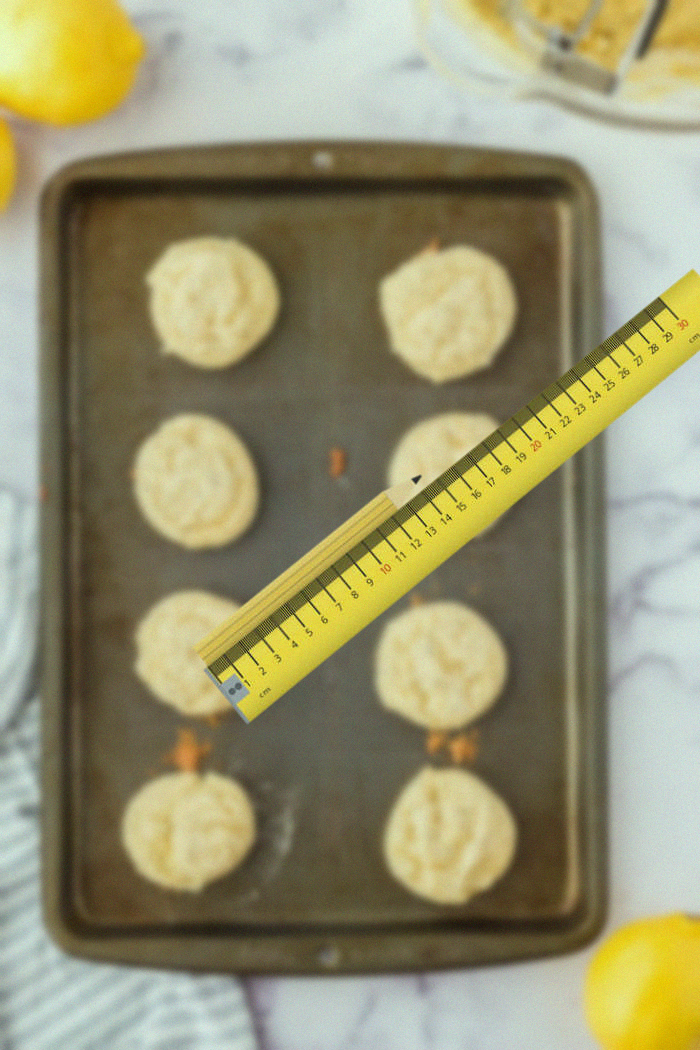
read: 14.5 cm
